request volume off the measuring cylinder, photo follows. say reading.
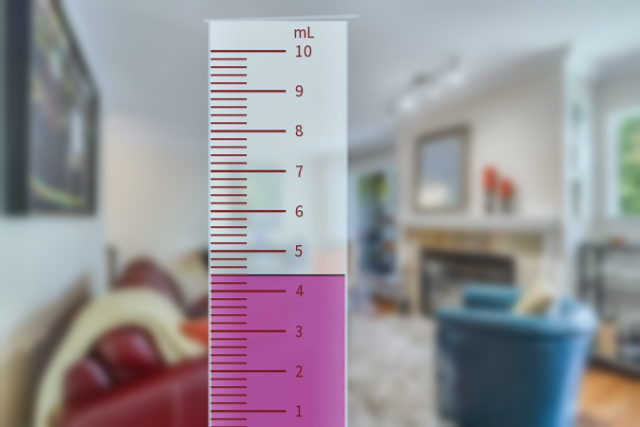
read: 4.4 mL
